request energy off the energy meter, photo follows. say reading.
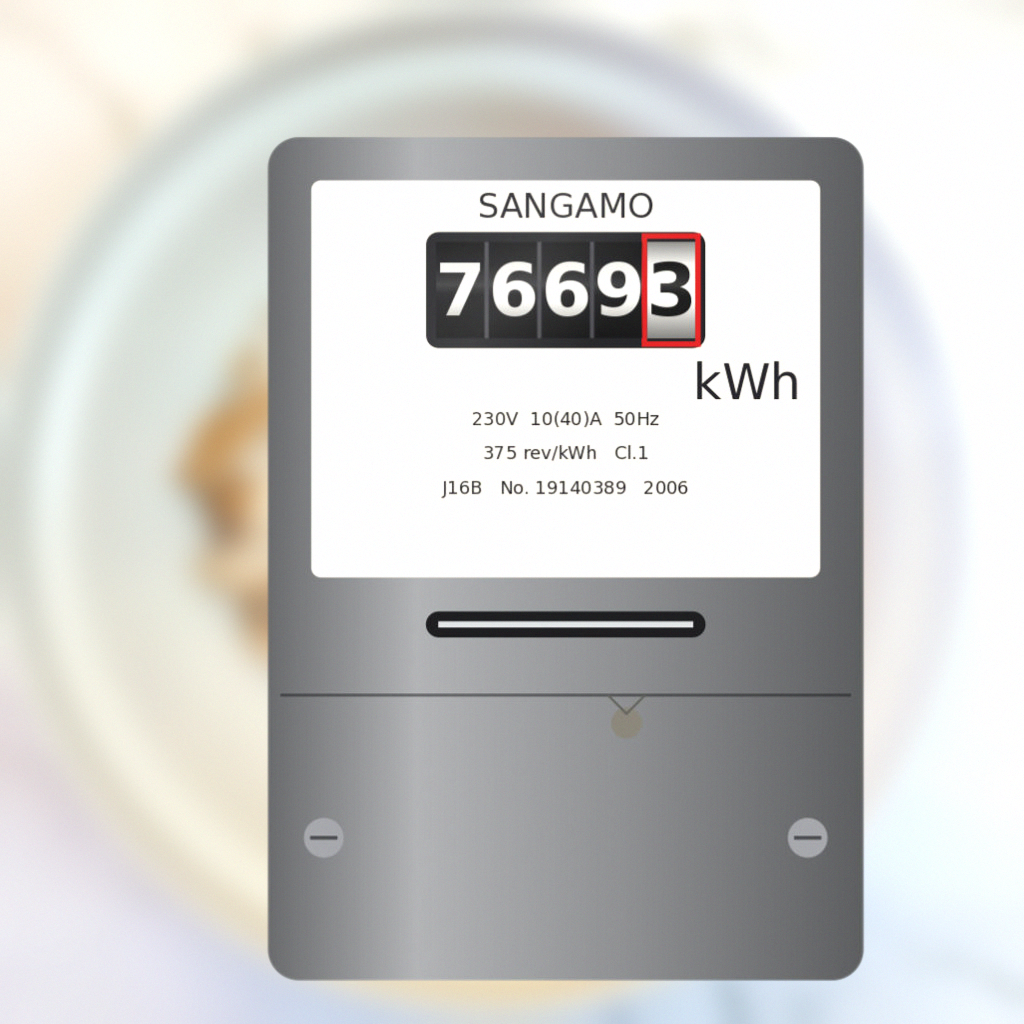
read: 7669.3 kWh
